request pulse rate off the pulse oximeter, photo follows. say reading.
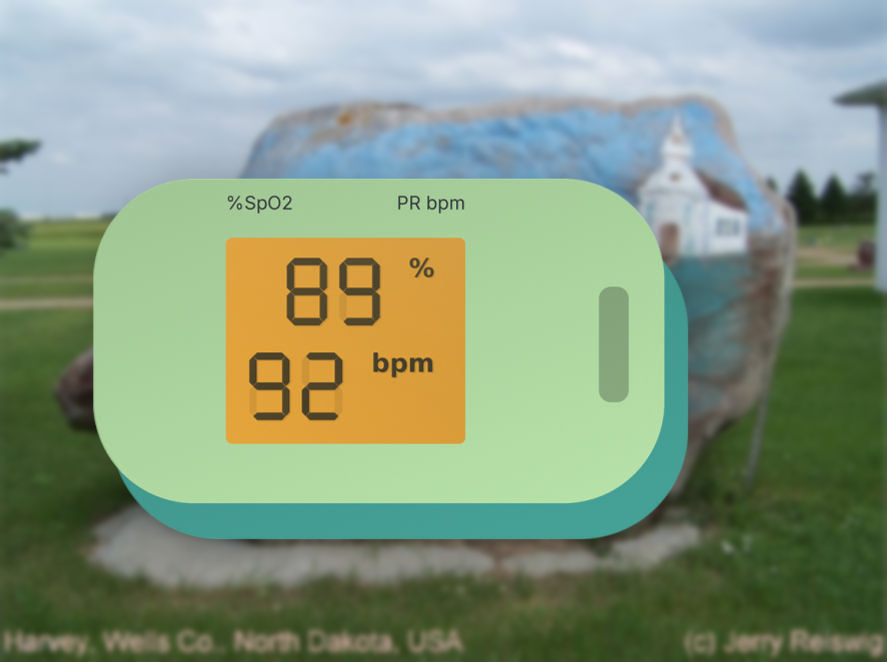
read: 92 bpm
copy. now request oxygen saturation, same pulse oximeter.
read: 89 %
